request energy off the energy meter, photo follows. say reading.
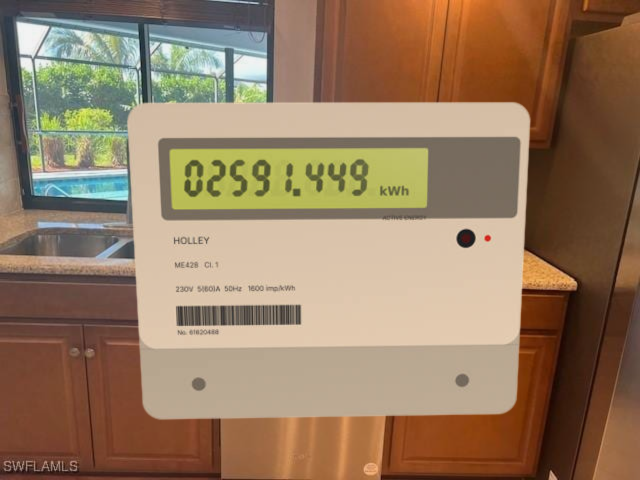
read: 2591.449 kWh
